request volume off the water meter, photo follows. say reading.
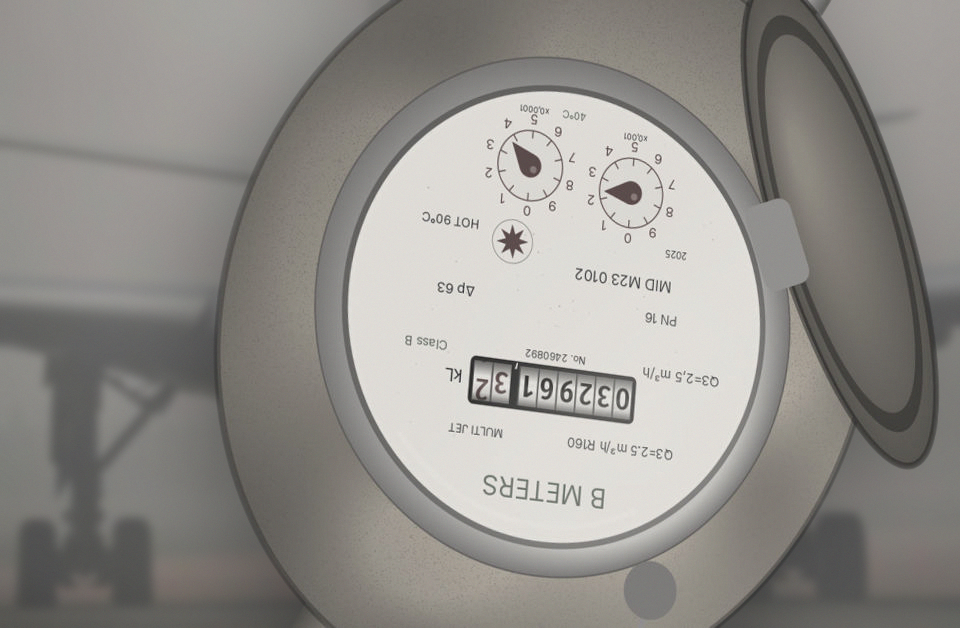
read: 32961.3223 kL
